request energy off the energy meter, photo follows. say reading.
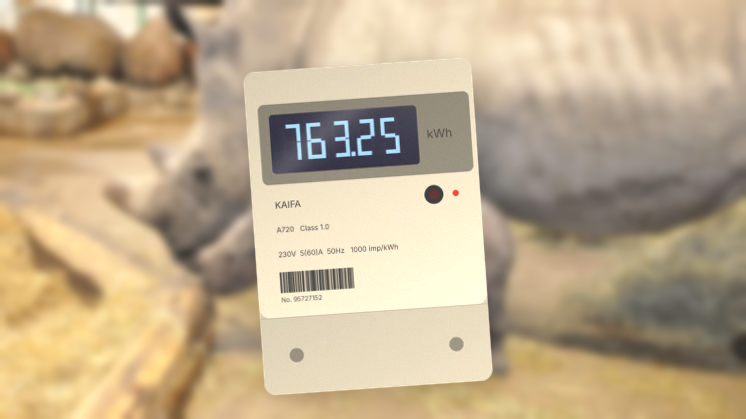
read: 763.25 kWh
